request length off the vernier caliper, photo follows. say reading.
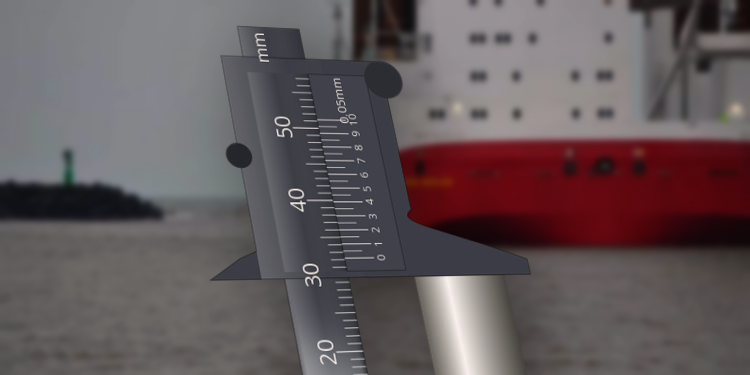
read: 32.2 mm
